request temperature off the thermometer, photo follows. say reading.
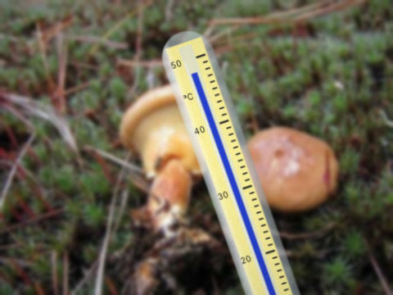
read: 48 °C
